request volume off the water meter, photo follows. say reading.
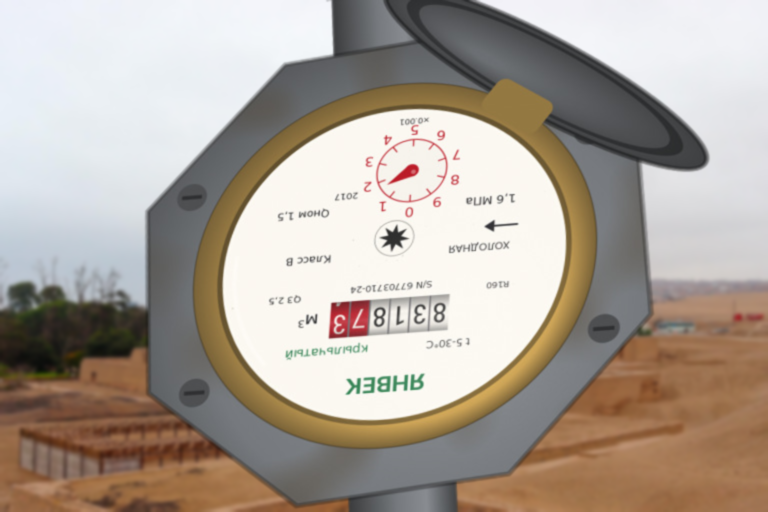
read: 8318.731 m³
